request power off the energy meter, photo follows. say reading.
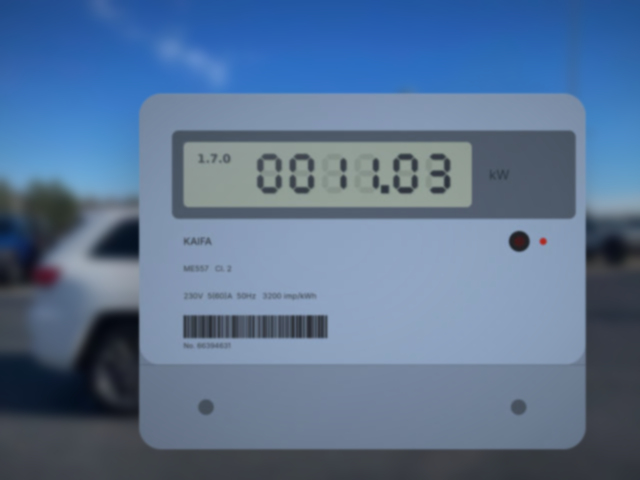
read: 11.03 kW
